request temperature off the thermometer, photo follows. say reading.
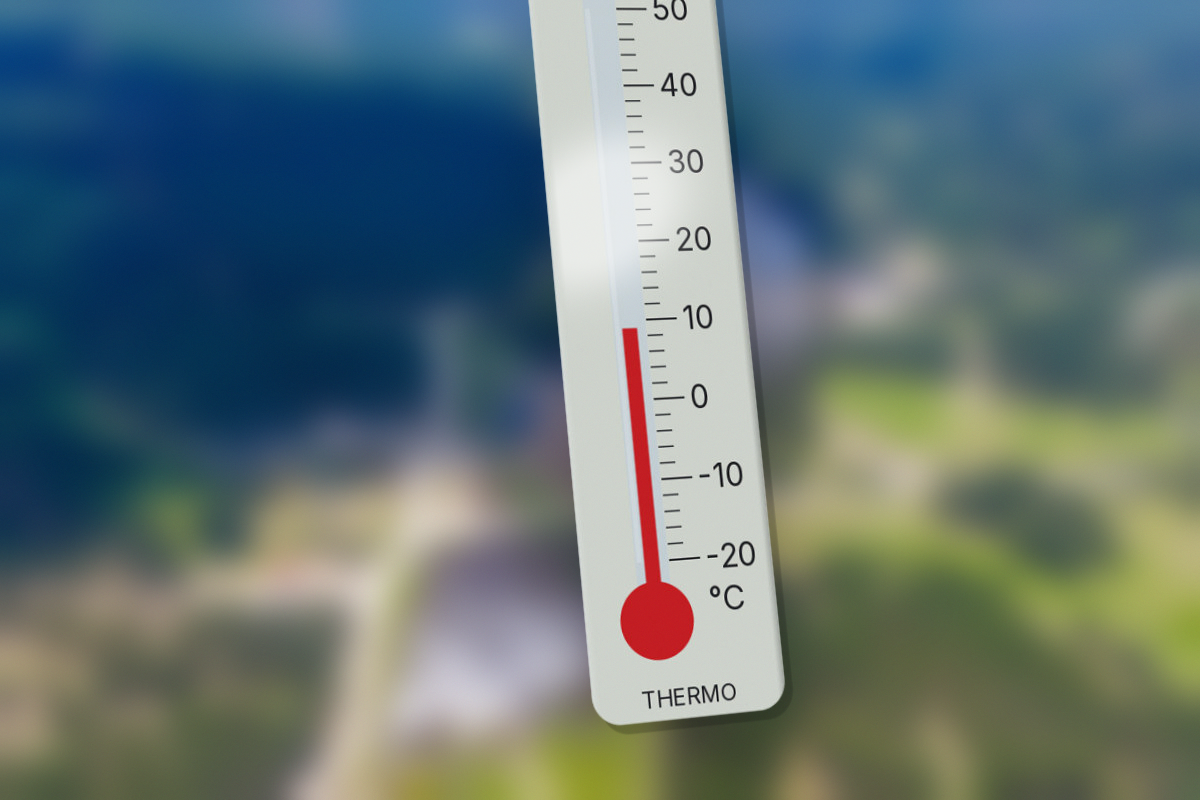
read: 9 °C
